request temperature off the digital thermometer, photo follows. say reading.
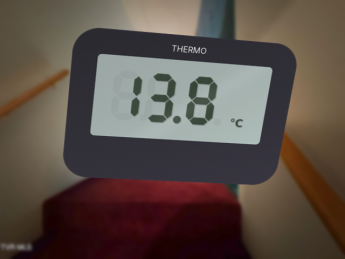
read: 13.8 °C
